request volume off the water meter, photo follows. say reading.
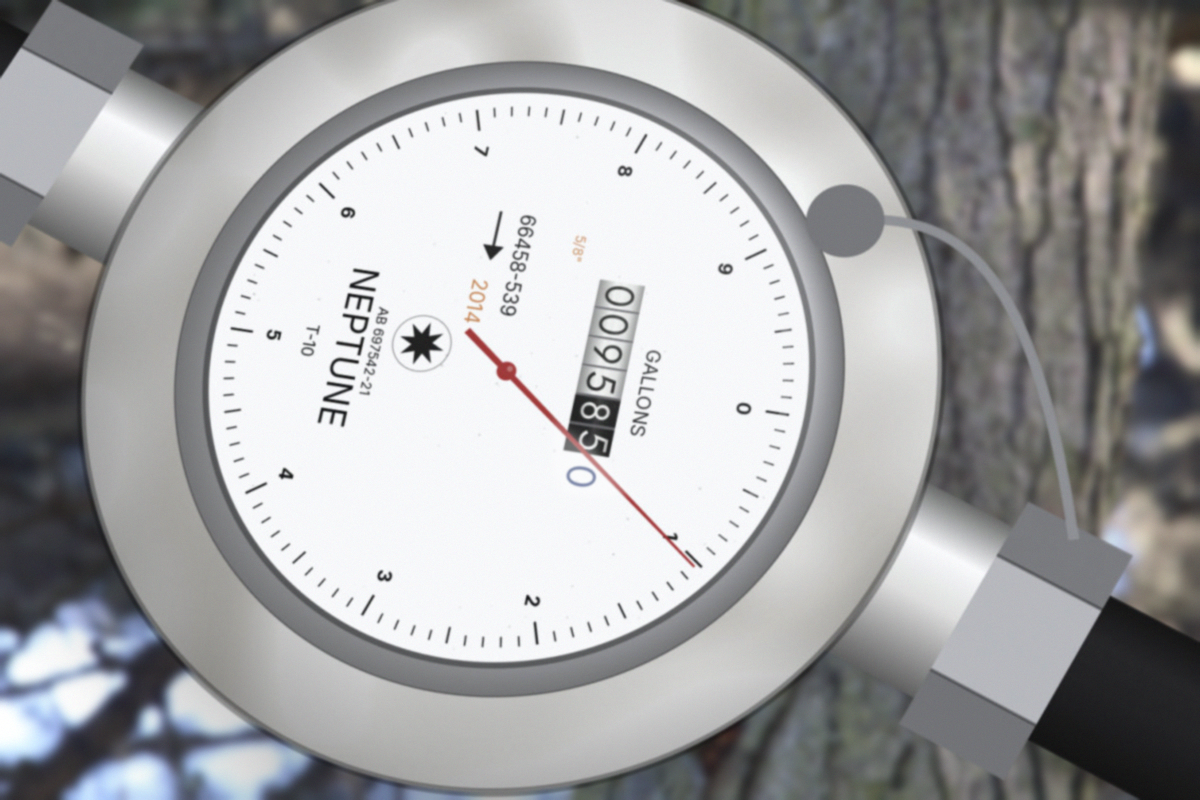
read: 95851.0 gal
